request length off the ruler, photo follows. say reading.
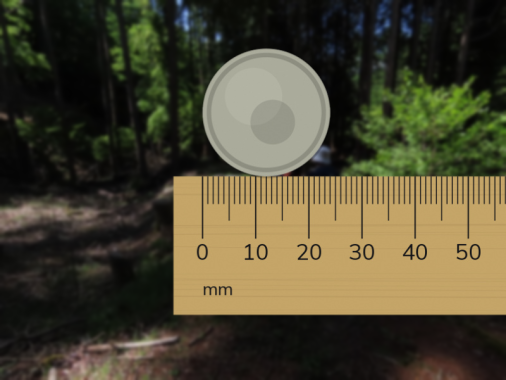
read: 24 mm
